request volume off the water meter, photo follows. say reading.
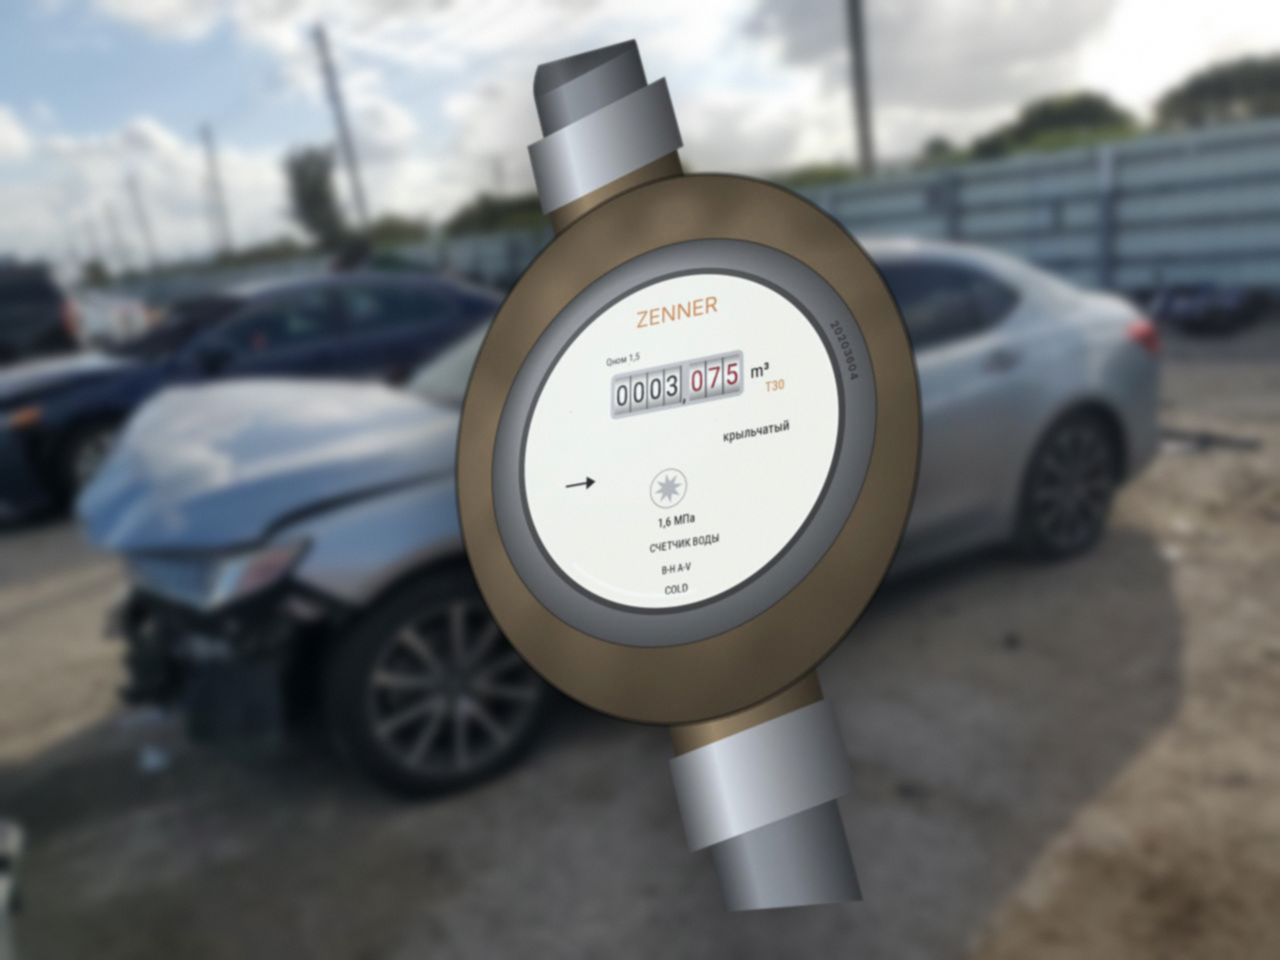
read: 3.075 m³
